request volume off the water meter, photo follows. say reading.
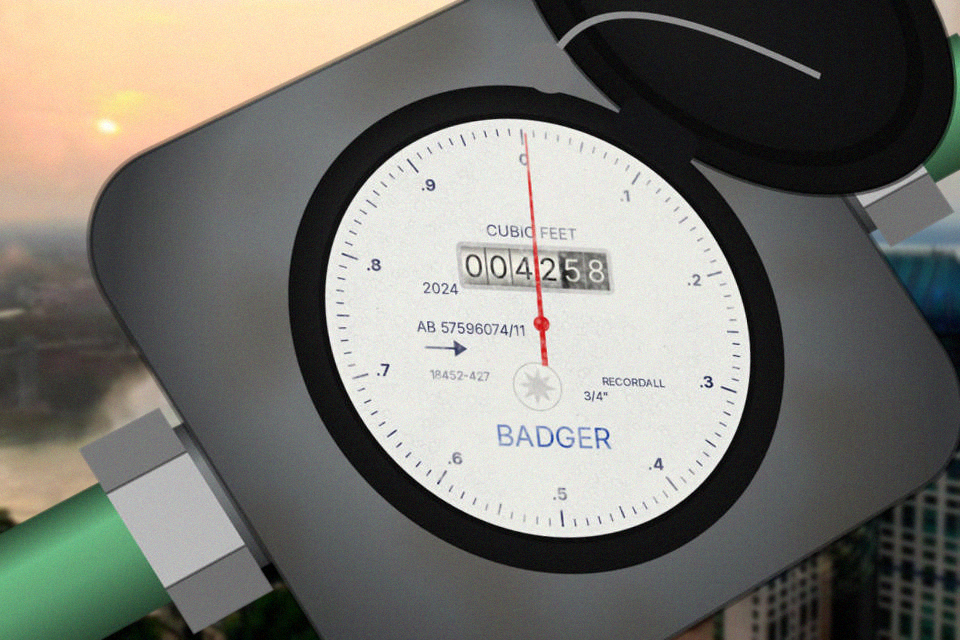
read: 4258.00 ft³
